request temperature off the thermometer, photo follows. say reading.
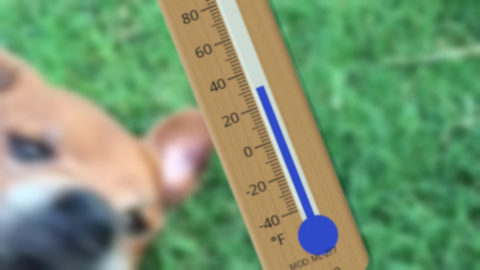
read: 30 °F
